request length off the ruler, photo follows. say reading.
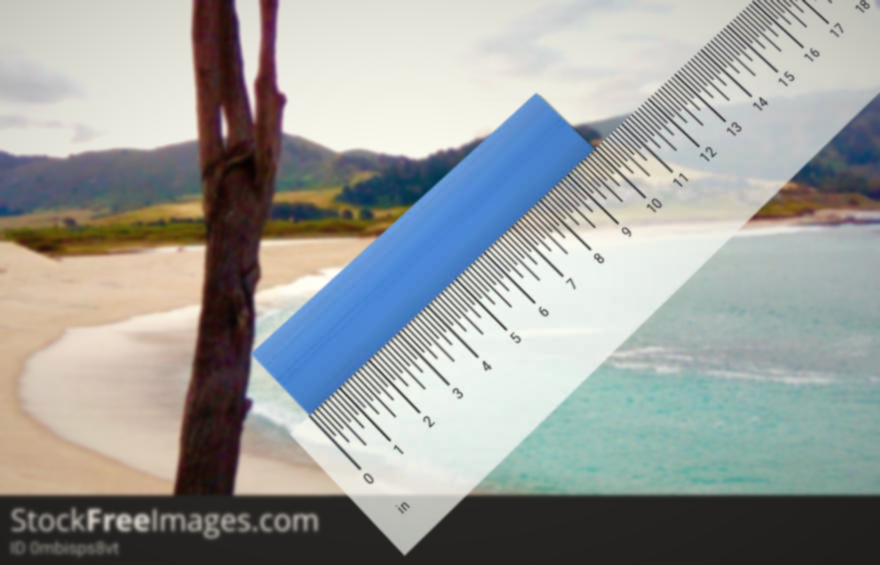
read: 10 in
